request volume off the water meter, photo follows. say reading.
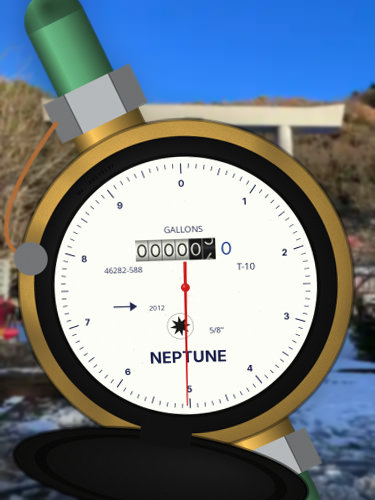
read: 55.0 gal
